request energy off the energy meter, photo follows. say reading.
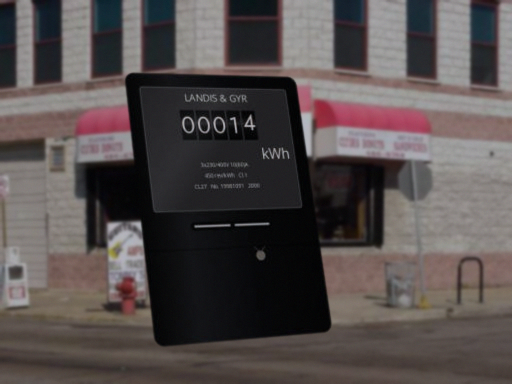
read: 14 kWh
